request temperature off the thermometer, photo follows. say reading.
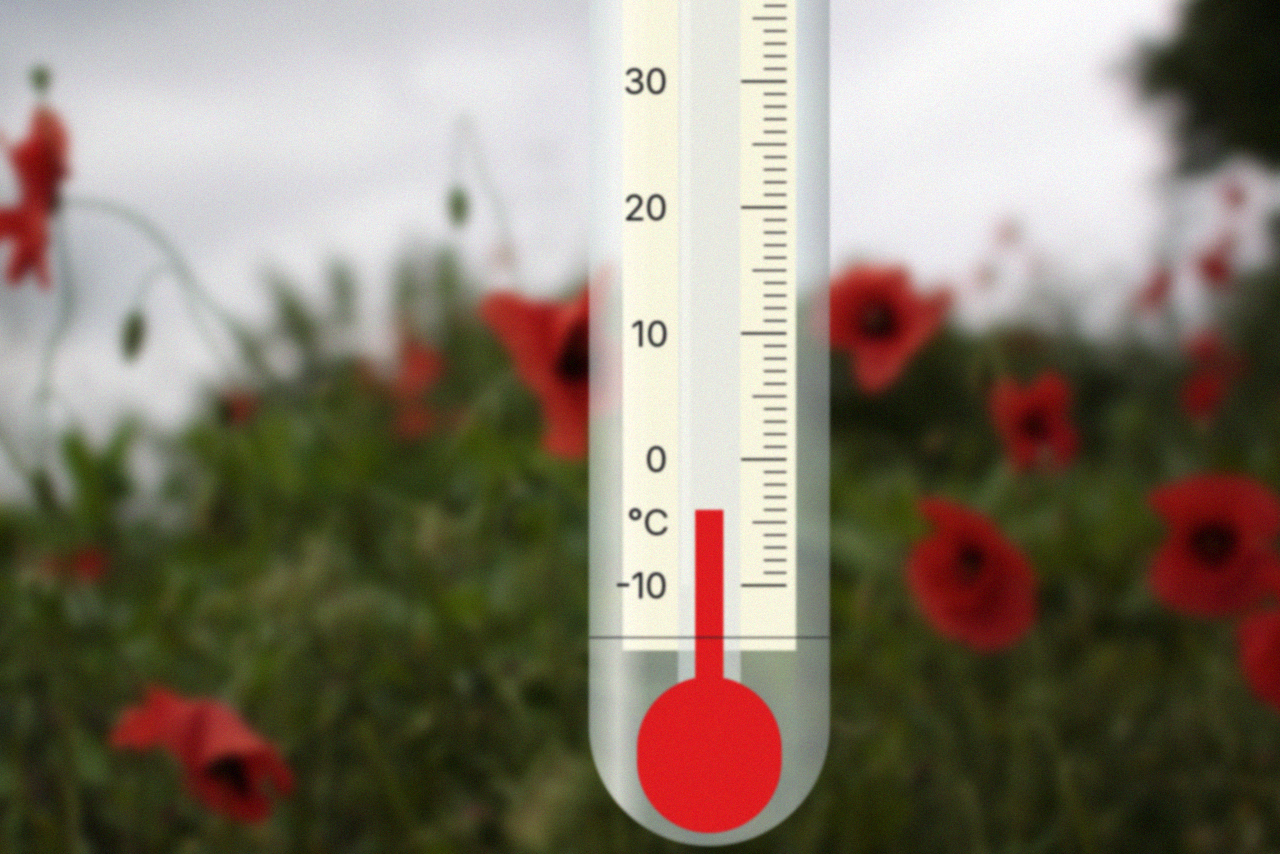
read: -4 °C
